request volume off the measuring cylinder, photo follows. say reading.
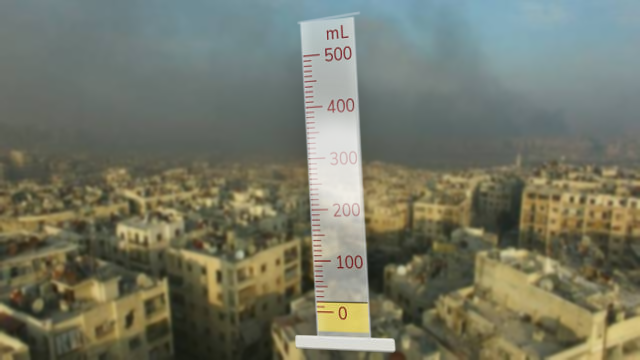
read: 20 mL
